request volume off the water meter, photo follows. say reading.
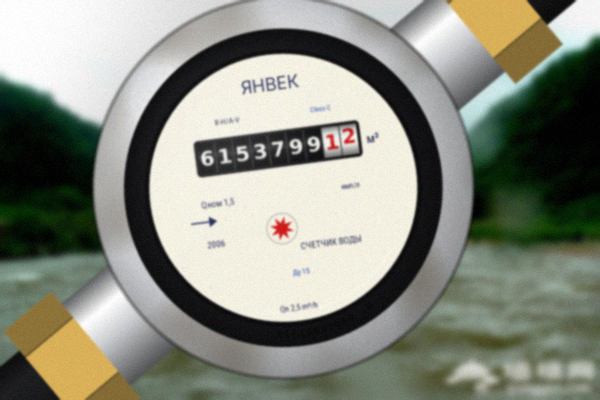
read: 6153799.12 m³
